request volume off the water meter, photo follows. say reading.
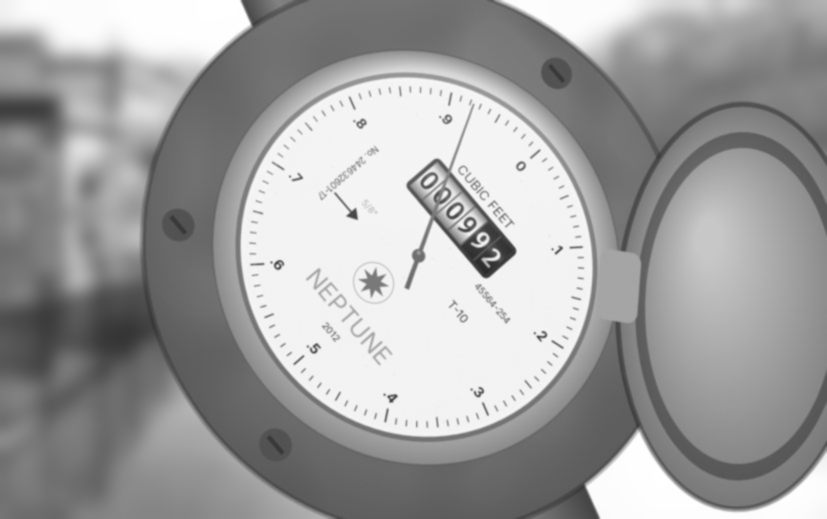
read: 991.92 ft³
